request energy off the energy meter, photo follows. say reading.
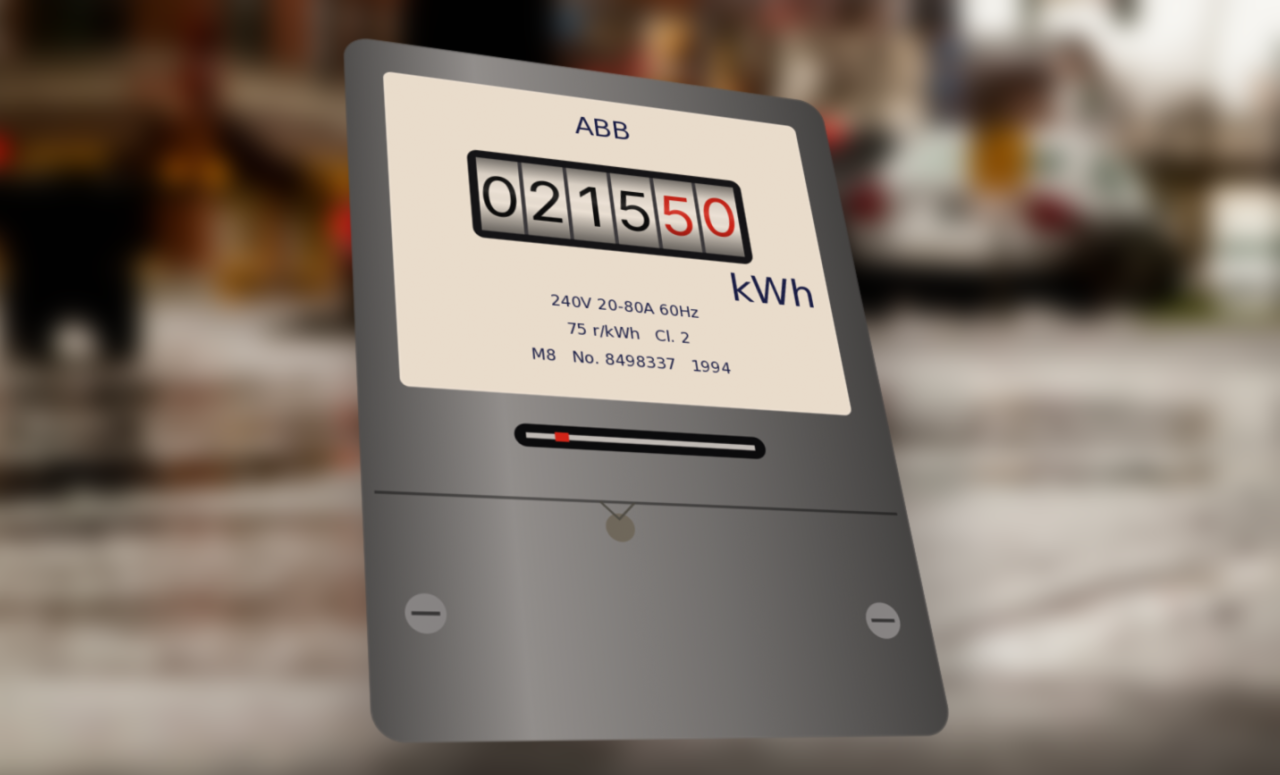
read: 215.50 kWh
